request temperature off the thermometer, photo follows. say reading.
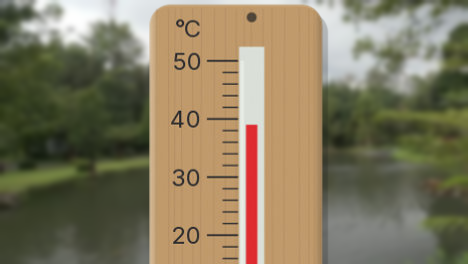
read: 39 °C
